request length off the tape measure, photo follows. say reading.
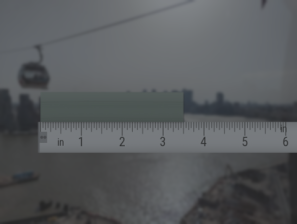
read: 3.5 in
